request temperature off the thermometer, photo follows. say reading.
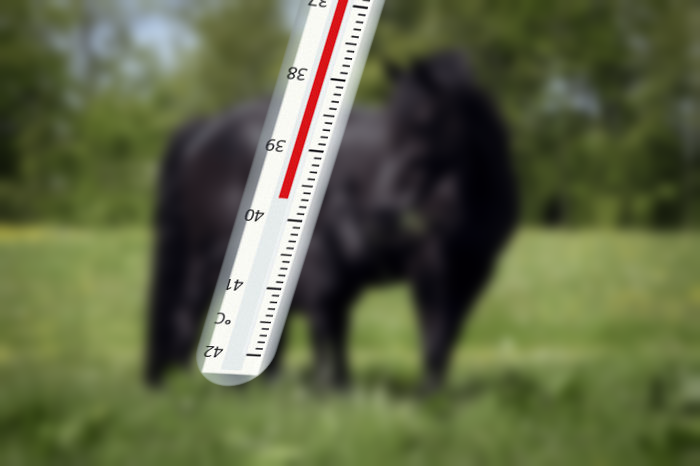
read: 39.7 °C
